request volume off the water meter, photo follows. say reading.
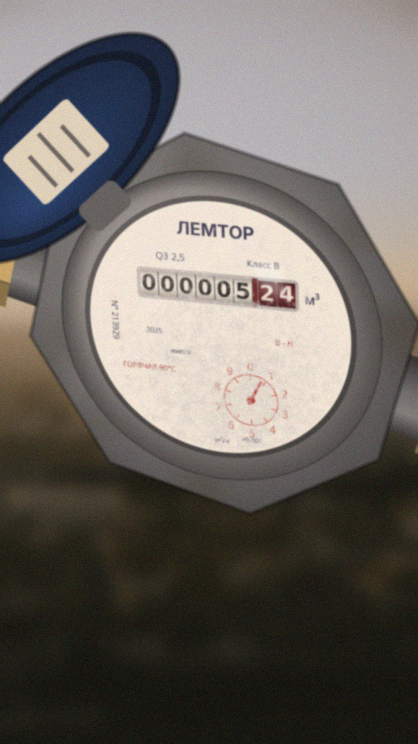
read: 5.240 m³
